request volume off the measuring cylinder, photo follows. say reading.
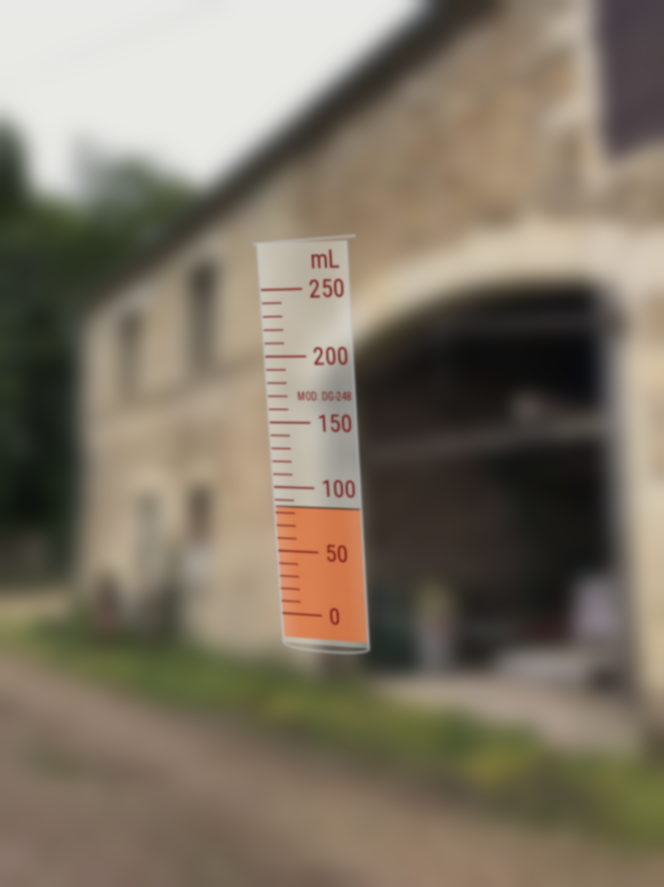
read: 85 mL
